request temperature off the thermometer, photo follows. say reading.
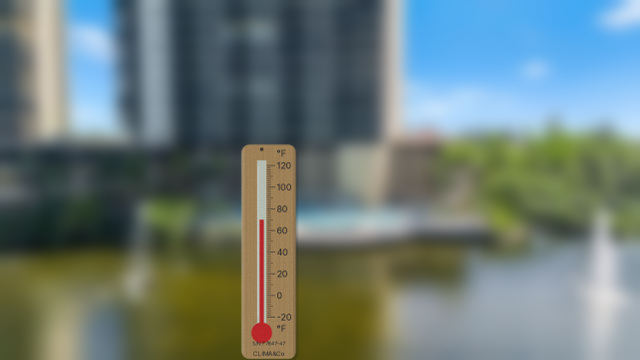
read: 70 °F
